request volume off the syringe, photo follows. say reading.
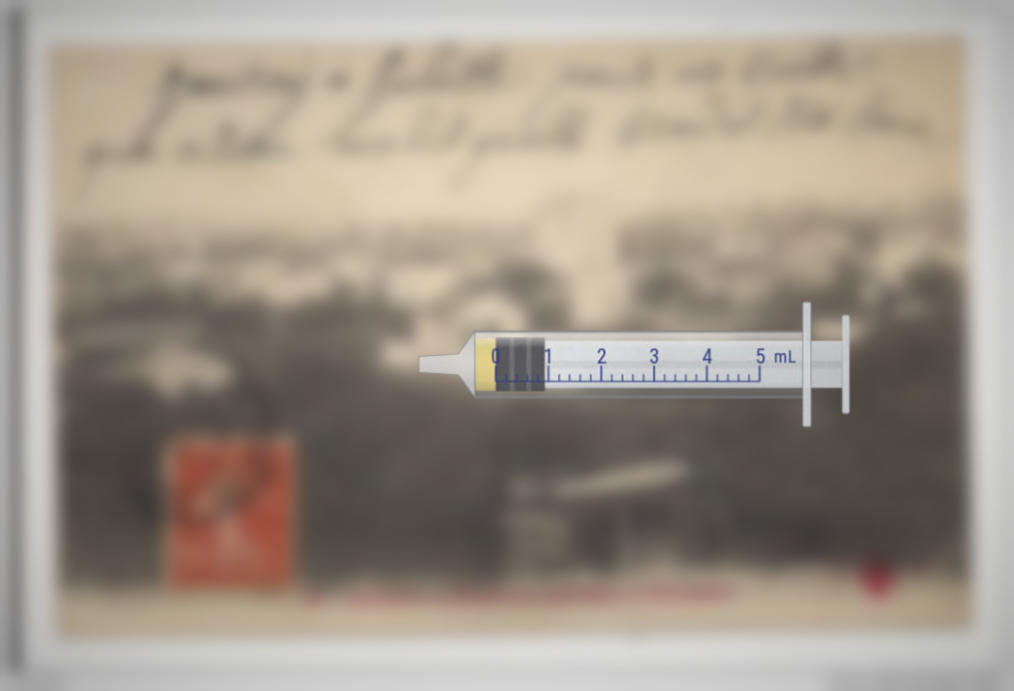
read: 0 mL
